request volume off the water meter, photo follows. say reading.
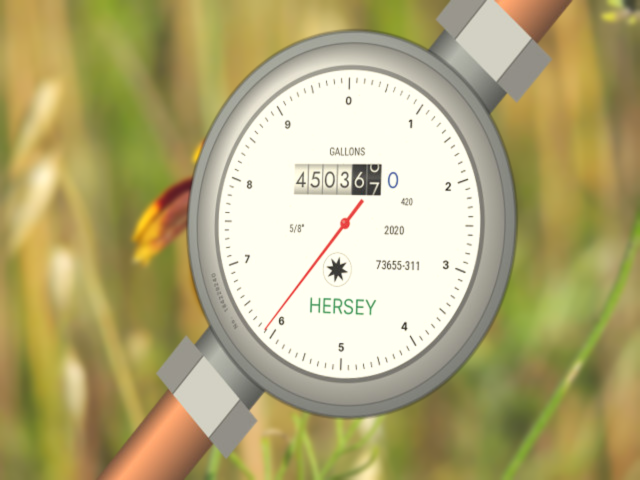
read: 4503666.1 gal
